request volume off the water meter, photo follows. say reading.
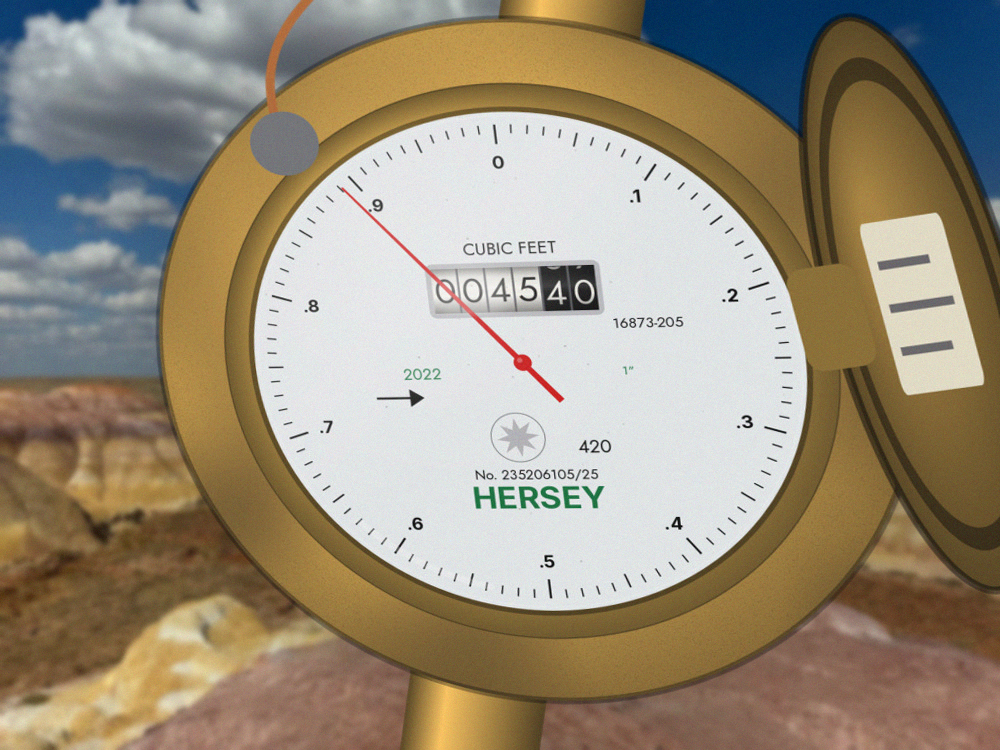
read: 4539.89 ft³
